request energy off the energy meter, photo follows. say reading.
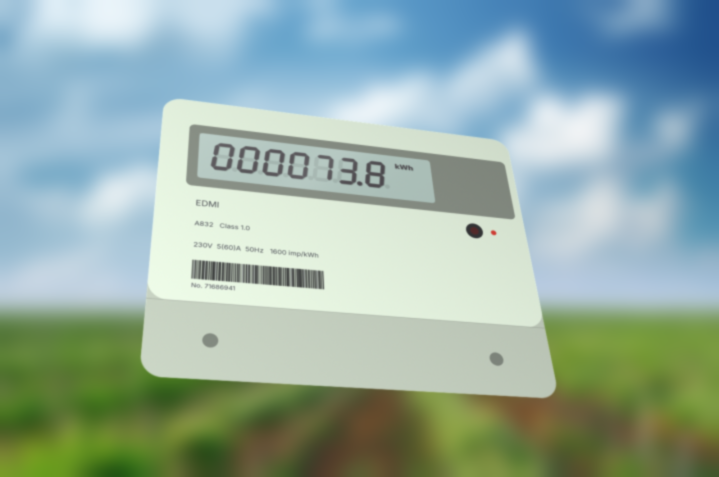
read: 73.8 kWh
